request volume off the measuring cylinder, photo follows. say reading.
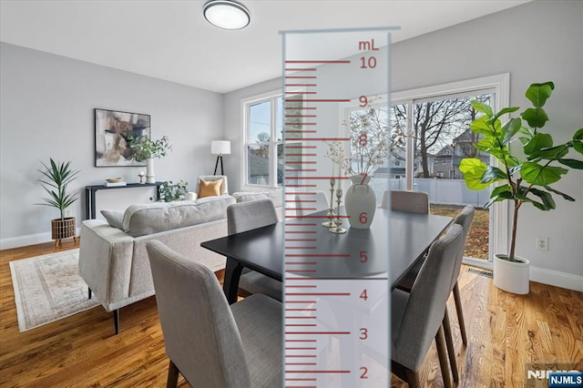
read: 4.4 mL
